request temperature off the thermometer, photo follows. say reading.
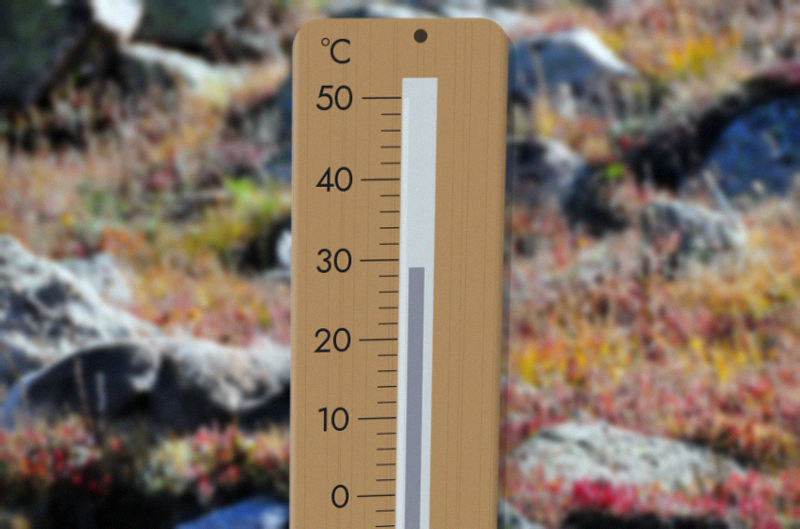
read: 29 °C
